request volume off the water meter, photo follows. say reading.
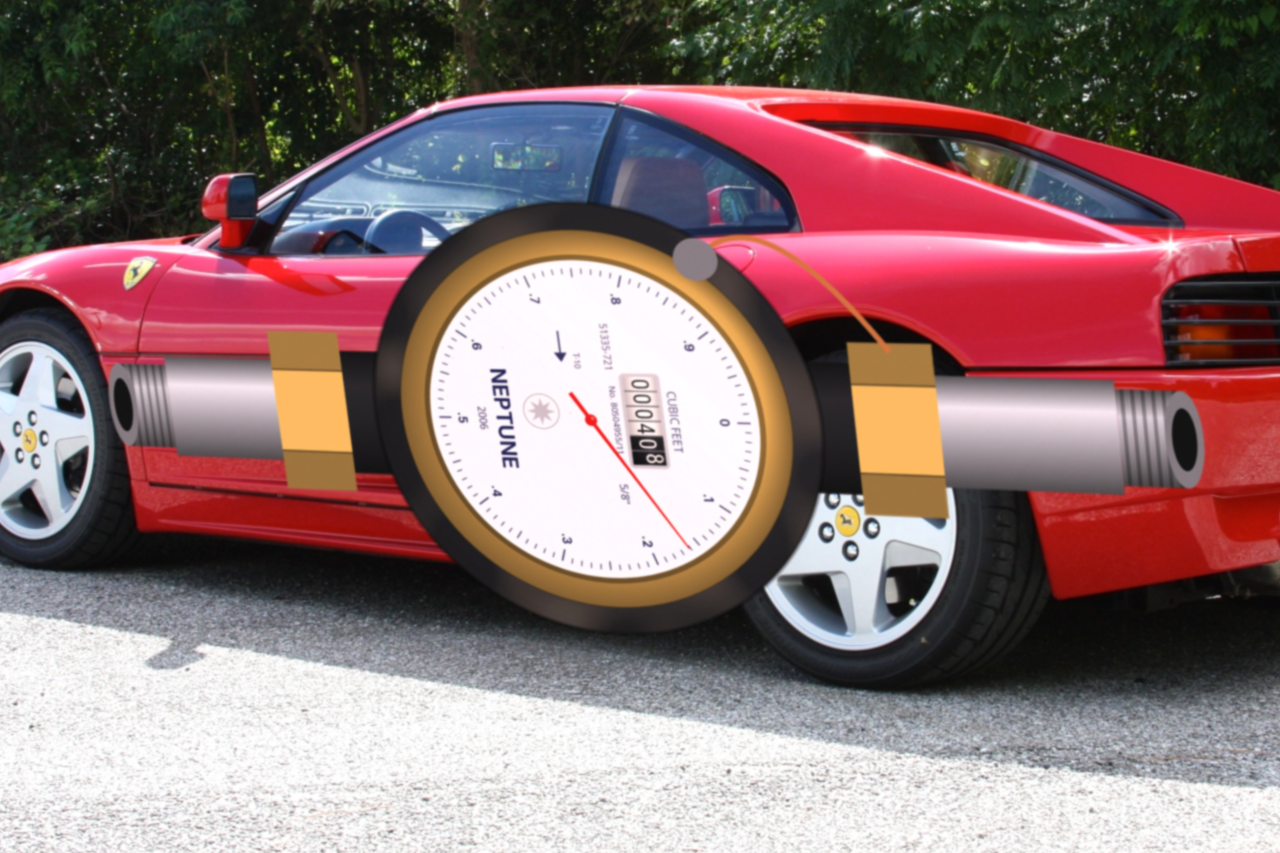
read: 408.16 ft³
